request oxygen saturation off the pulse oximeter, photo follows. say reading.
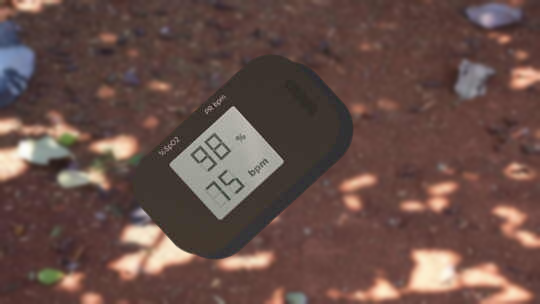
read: 98 %
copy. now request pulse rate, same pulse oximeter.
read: 75 bpm
